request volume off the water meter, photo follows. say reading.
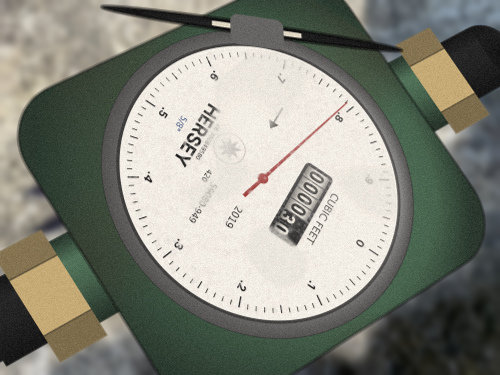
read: 29.79 ft³
